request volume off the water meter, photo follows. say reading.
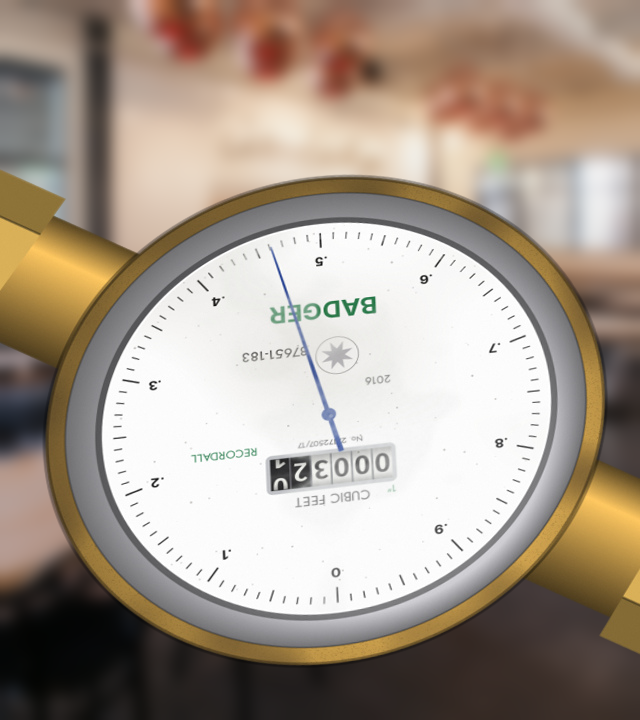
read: 320.46 ft³
